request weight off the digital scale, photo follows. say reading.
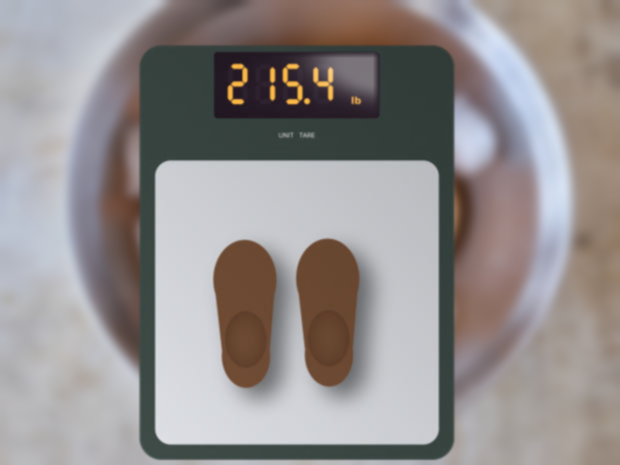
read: 215.4 lb
